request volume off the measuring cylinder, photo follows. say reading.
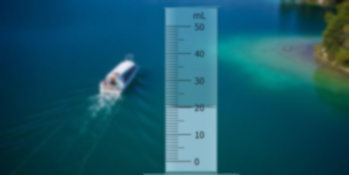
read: 20 mL
